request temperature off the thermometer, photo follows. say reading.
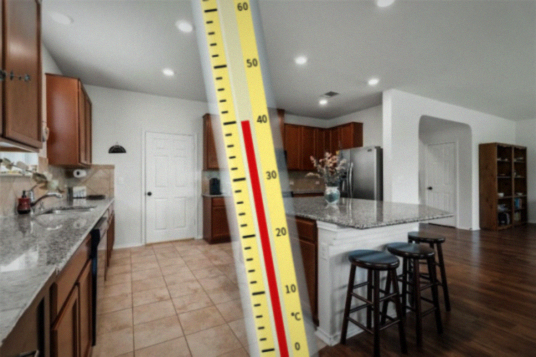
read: 40 °C
